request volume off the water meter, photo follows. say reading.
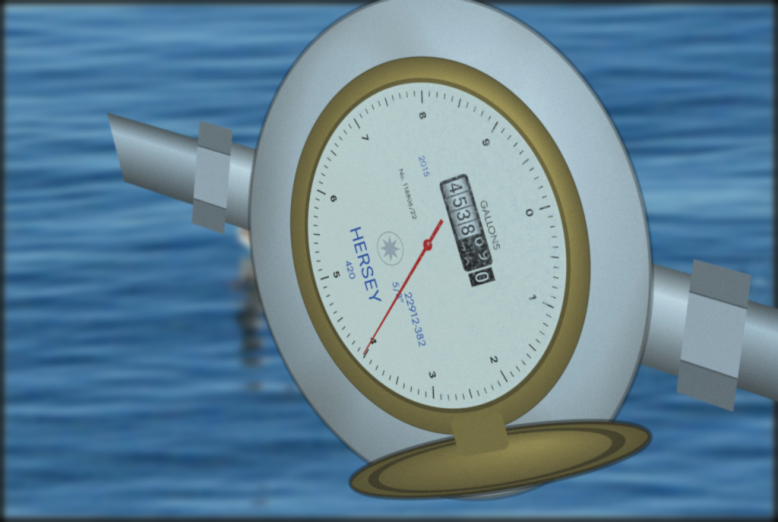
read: 4538694.0 gal
